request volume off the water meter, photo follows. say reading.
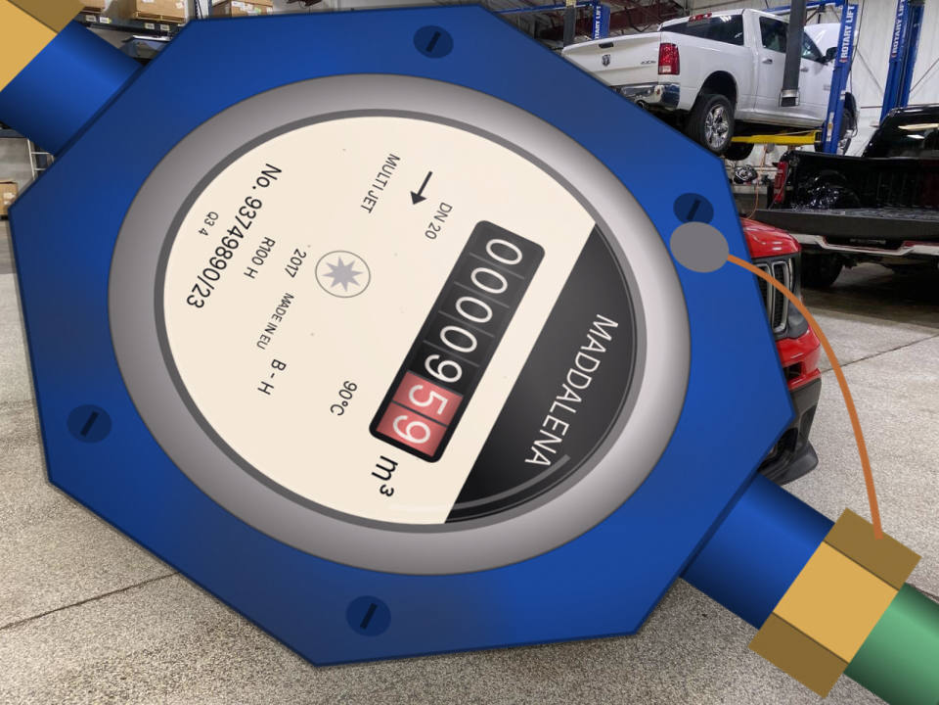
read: 9.59 m³
